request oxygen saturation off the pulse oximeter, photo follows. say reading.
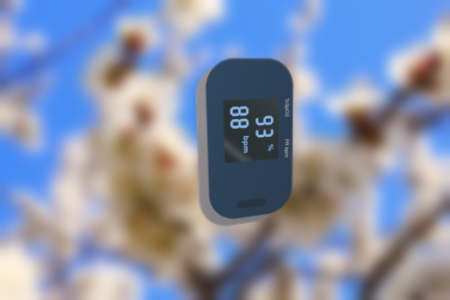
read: 93 %
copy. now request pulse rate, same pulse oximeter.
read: 88 bpm
